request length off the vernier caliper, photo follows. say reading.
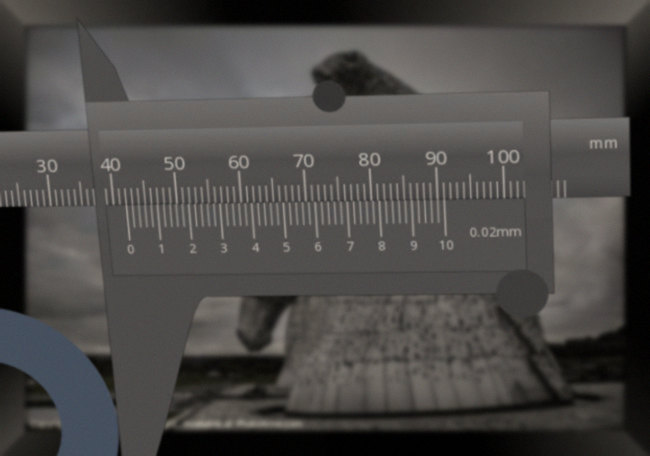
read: 42.0 mm
